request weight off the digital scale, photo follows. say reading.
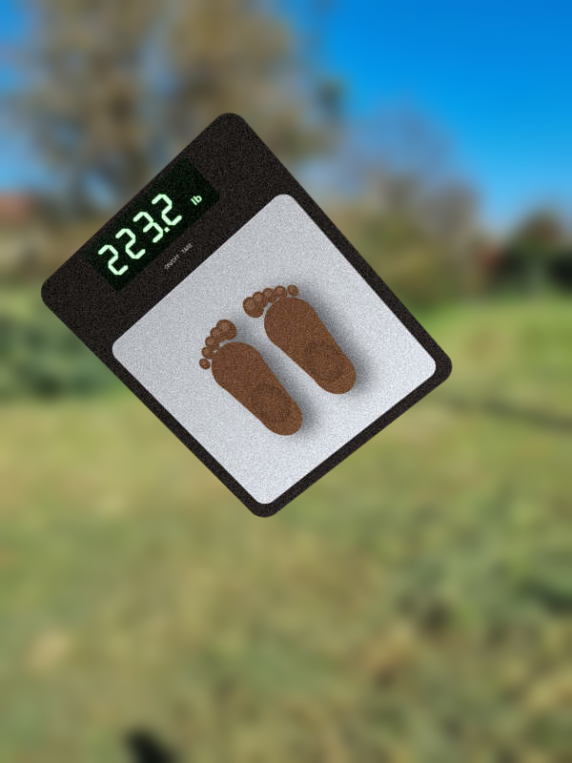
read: 223.2 lb
